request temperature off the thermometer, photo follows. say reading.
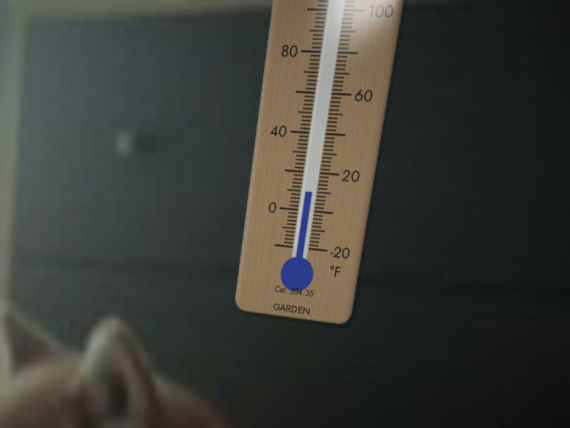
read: 10 °F
